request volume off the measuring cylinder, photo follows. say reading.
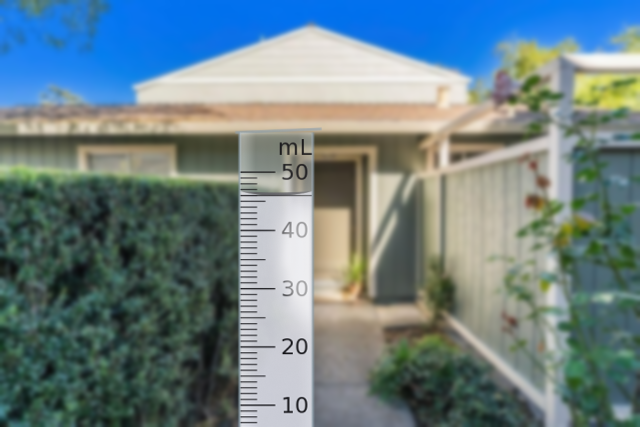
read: 46 mL
